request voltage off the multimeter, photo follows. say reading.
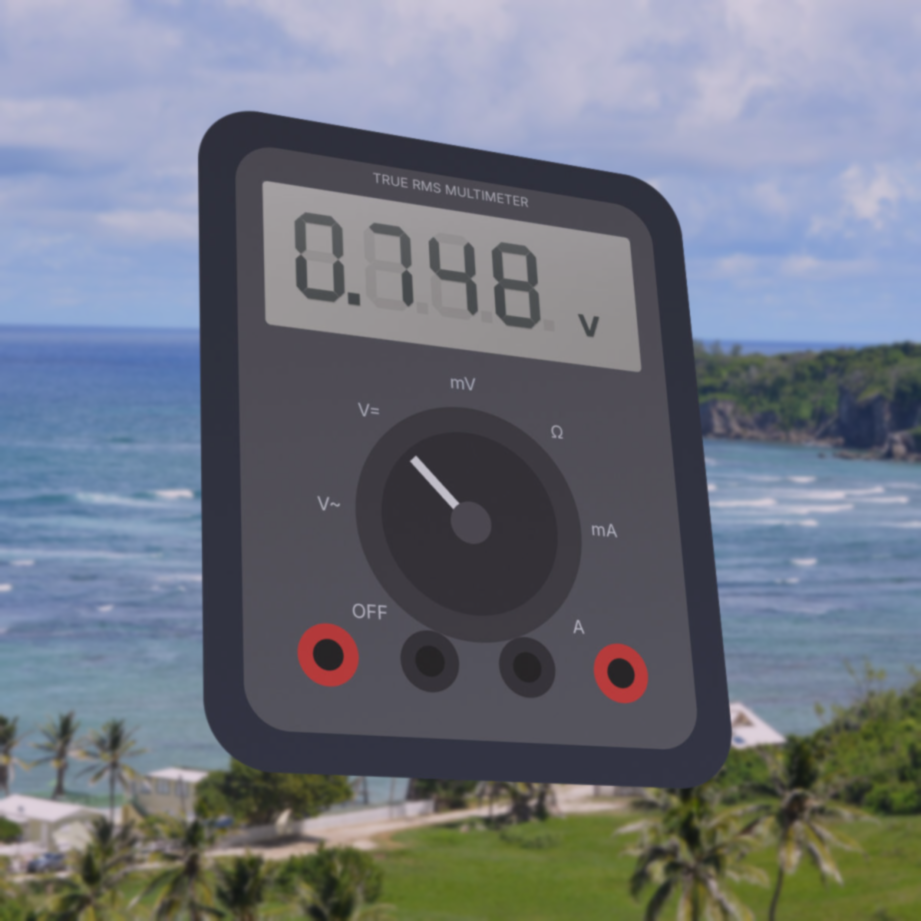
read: 0.748 V
